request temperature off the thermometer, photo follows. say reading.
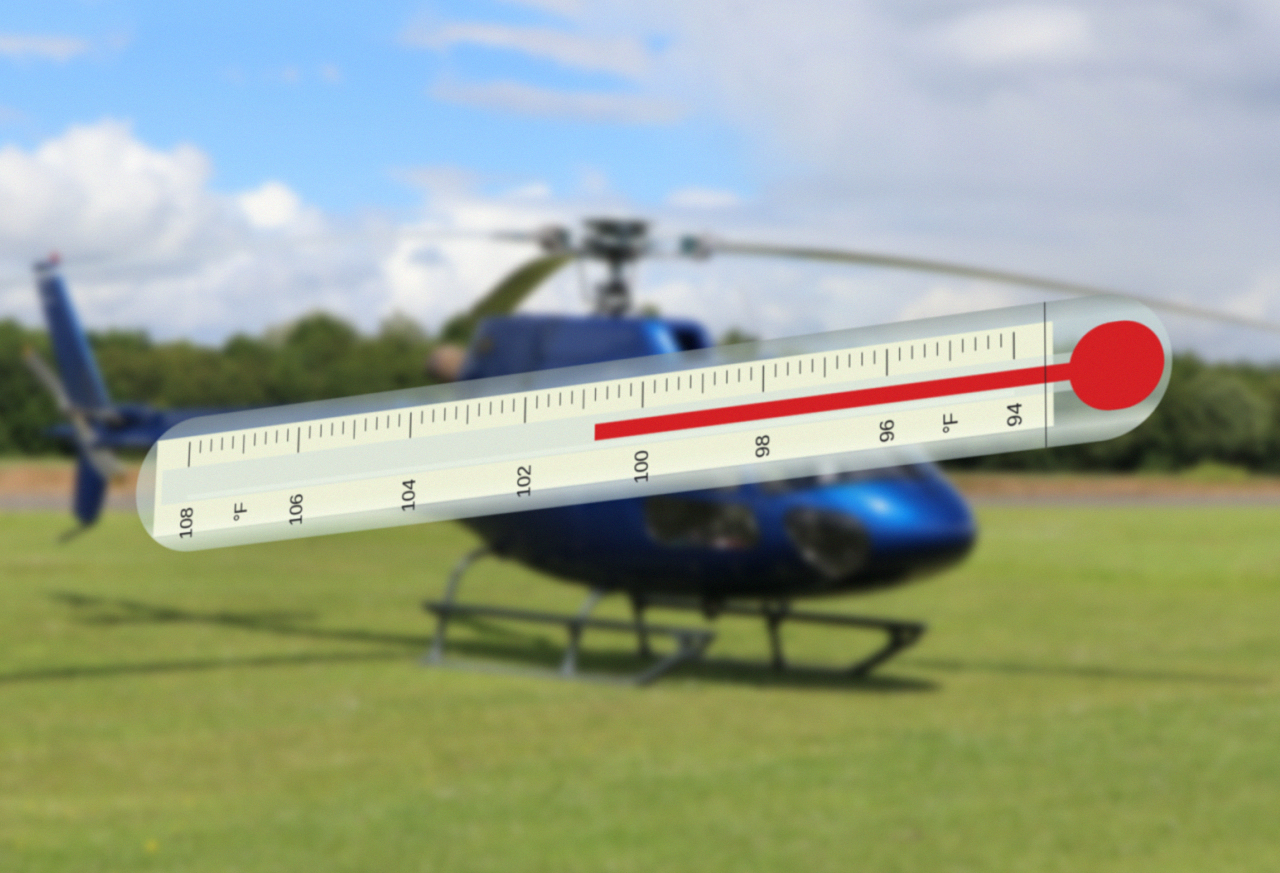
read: 100.8 °F
